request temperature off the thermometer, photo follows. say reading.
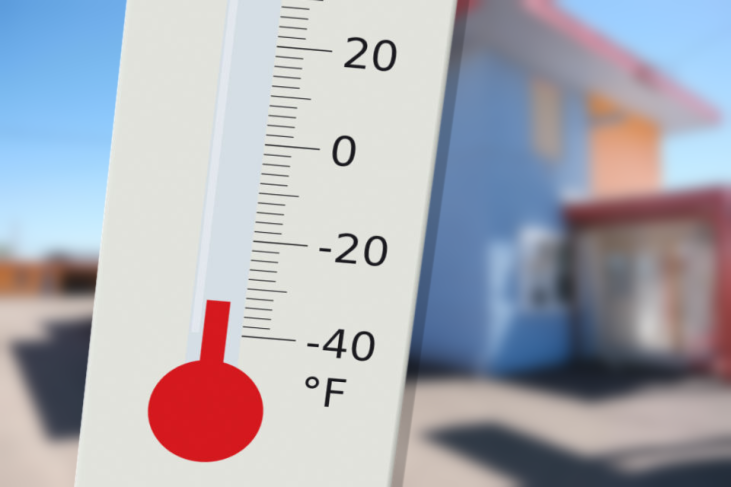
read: -33 °F
